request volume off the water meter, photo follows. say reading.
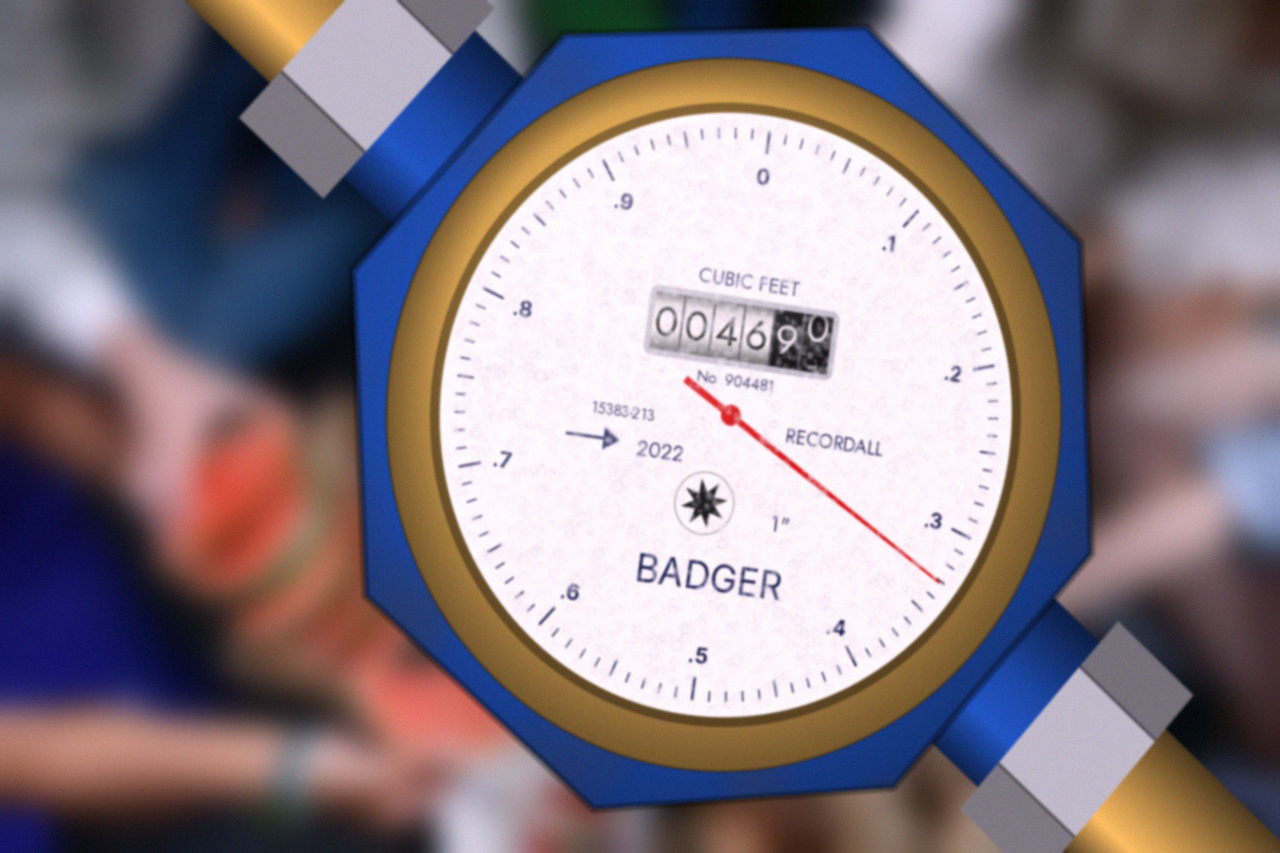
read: 4690.33 ft³
